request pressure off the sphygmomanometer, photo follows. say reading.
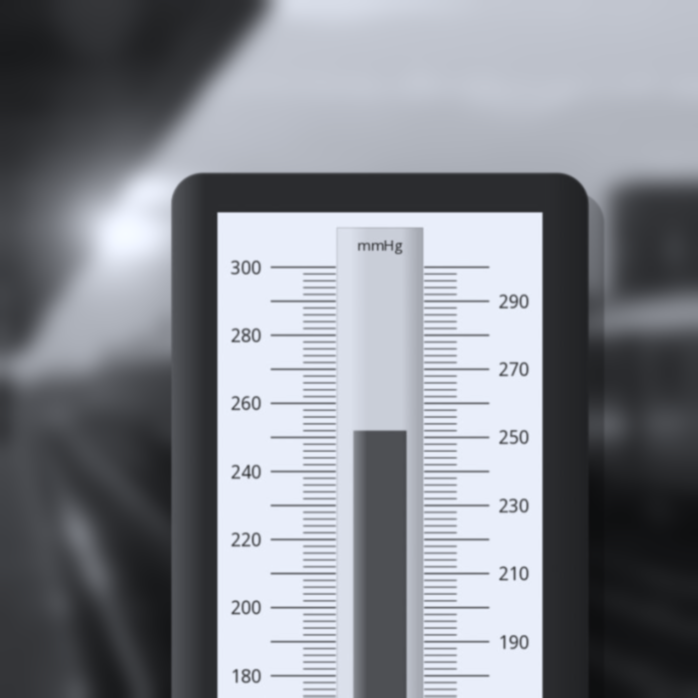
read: 252 mmHg
